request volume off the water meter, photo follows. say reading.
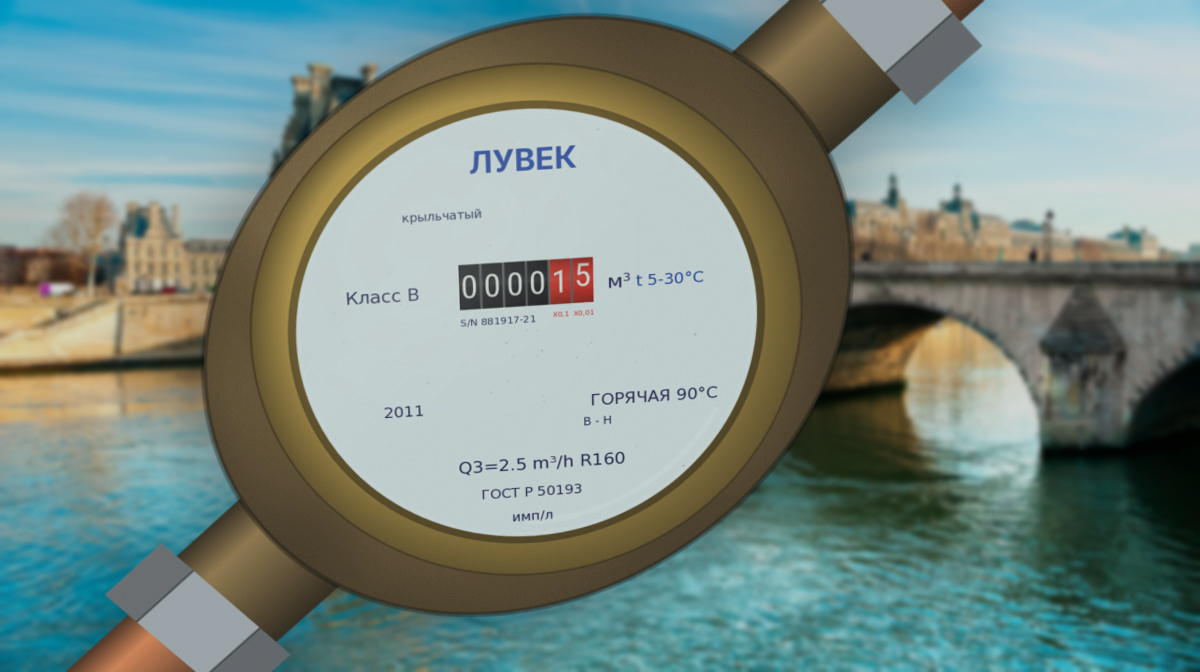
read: 0.15 m³
